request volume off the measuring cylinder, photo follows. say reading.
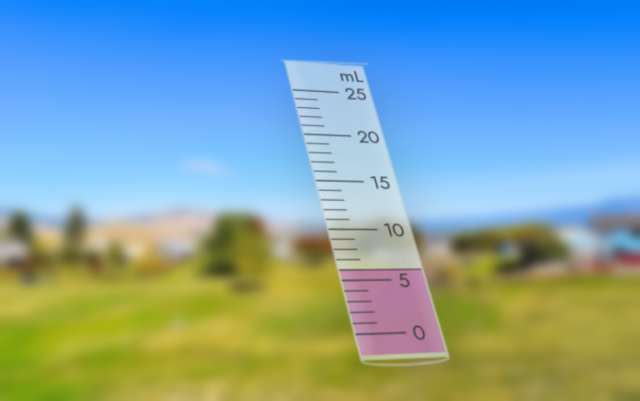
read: 6 mL
